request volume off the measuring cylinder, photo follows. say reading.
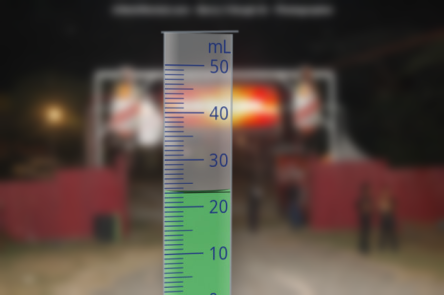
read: 23 mL
